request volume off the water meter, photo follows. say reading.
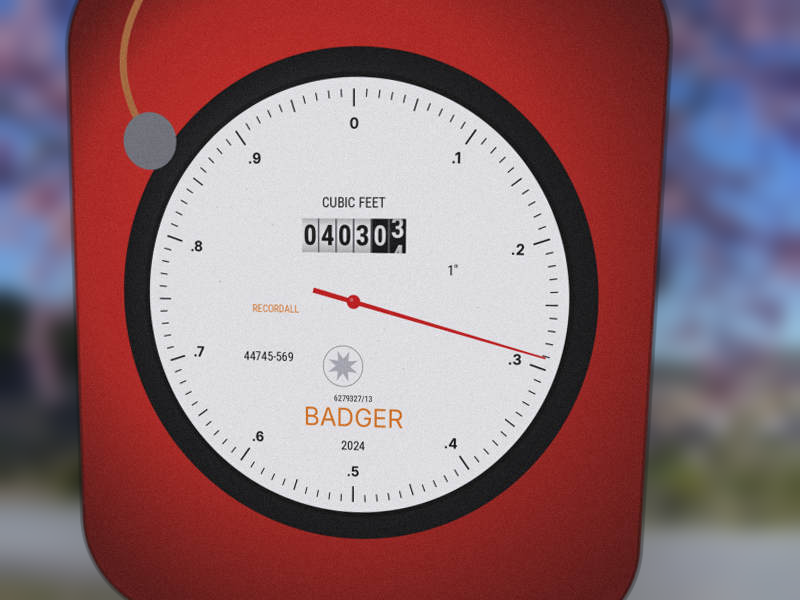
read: 40303.29 ft³
